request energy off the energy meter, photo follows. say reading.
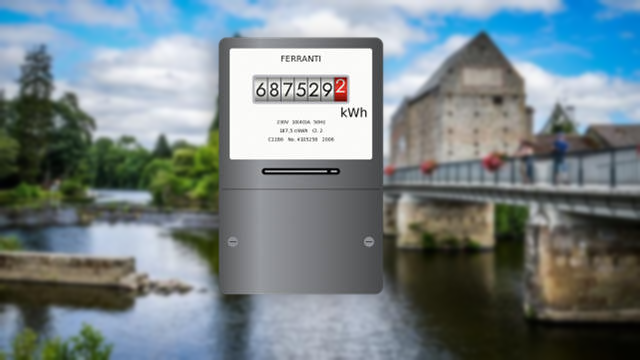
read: 687529.2 kWh
